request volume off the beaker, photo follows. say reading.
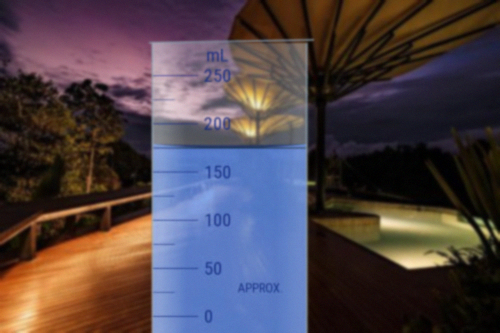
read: 175 mL
